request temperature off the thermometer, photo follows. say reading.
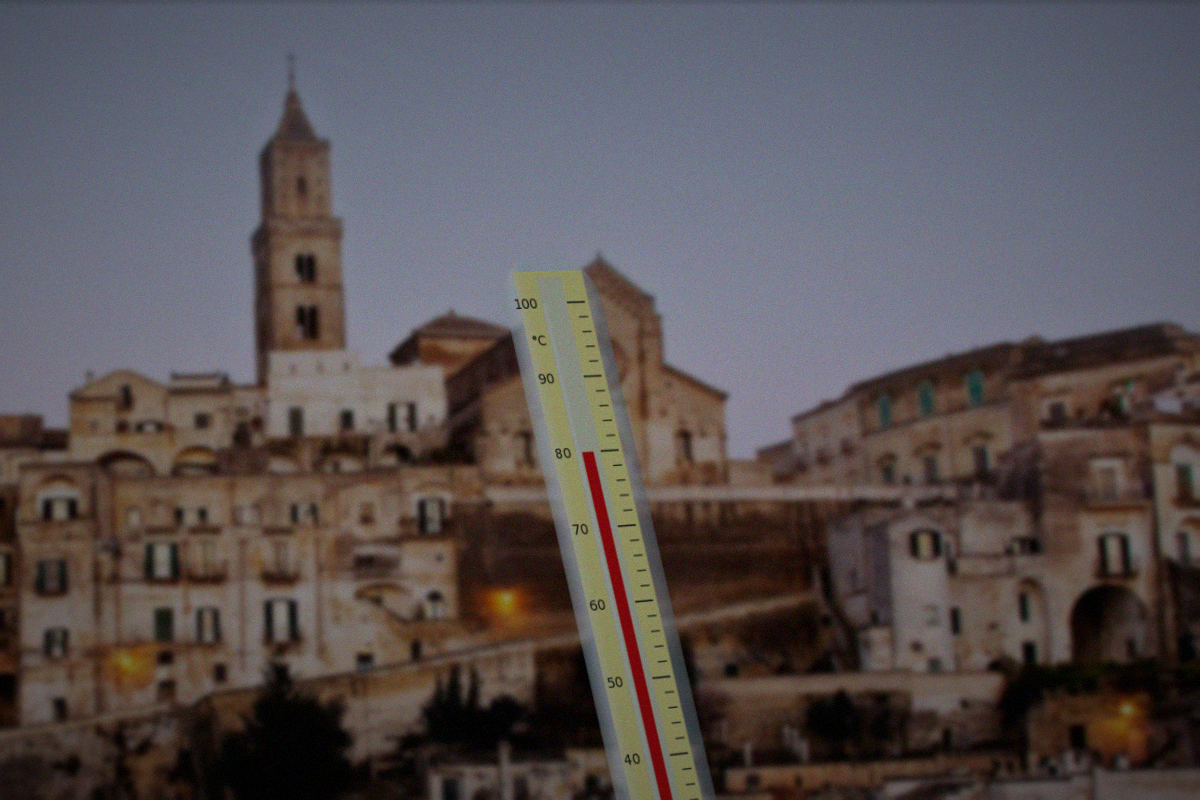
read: 80 °C
